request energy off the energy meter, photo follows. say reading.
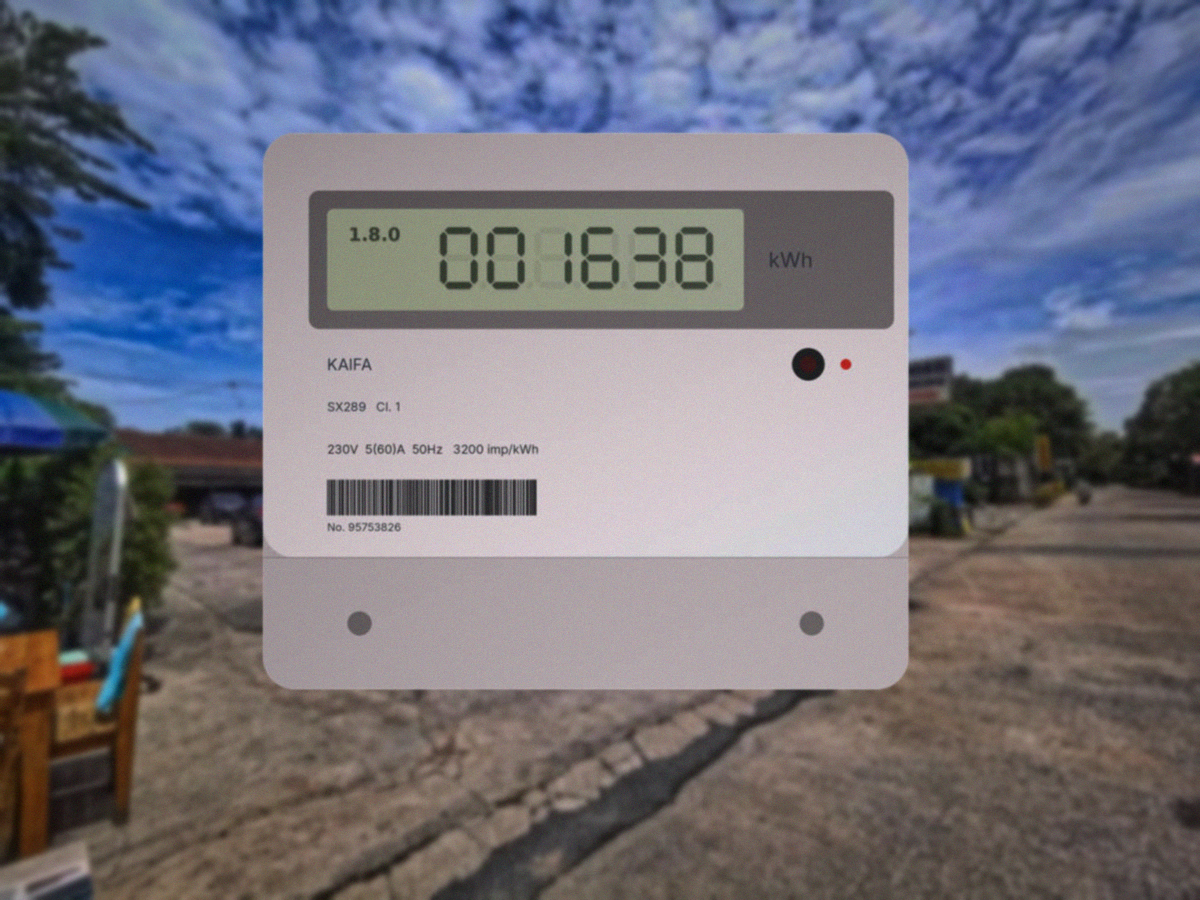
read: 1638 kWh
